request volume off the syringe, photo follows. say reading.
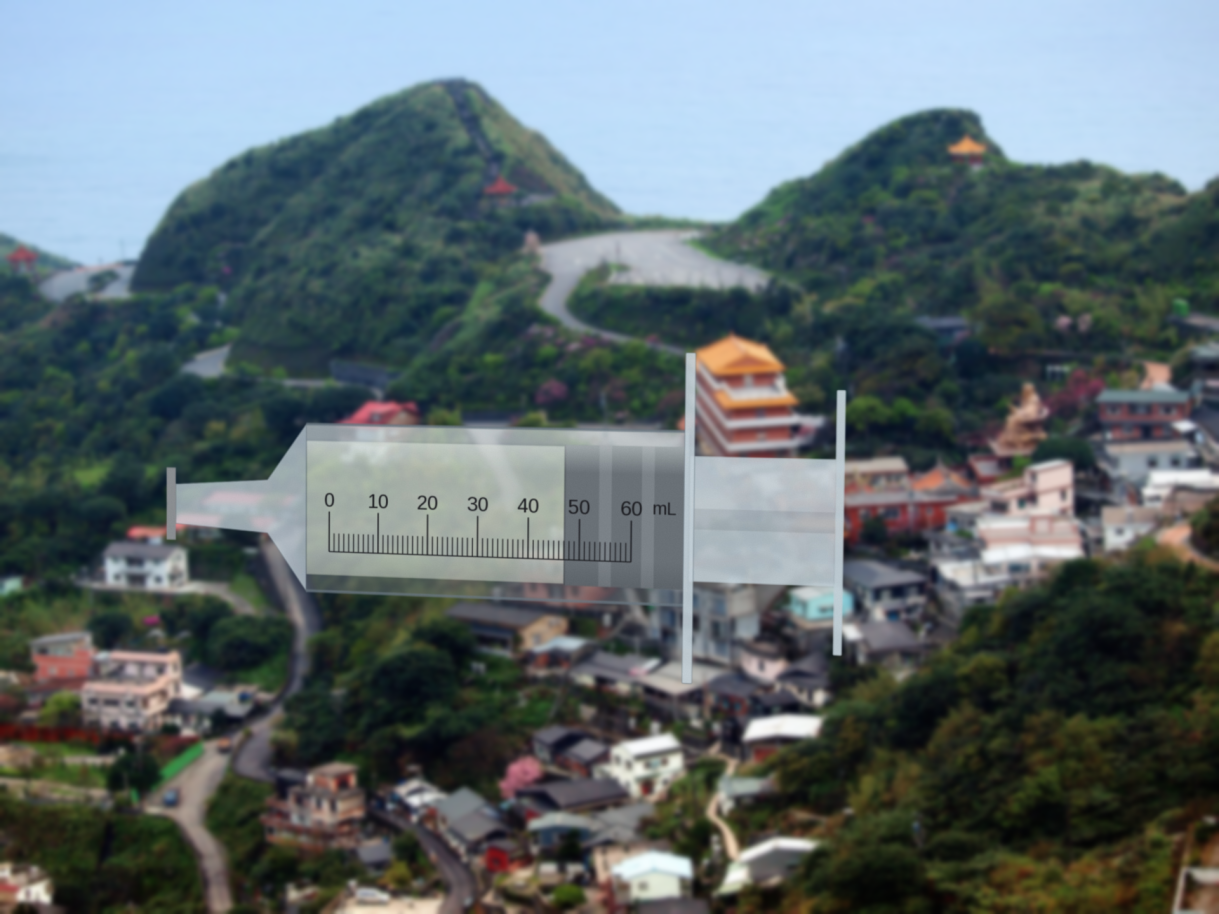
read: 47 mL
